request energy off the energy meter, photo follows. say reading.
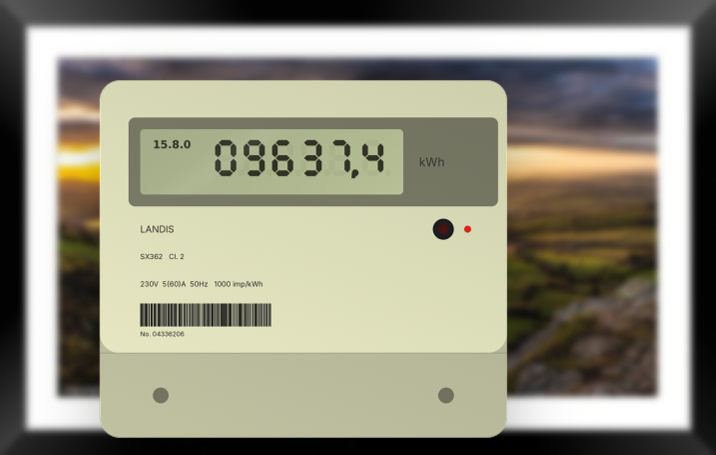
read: 9637.4 kWh
